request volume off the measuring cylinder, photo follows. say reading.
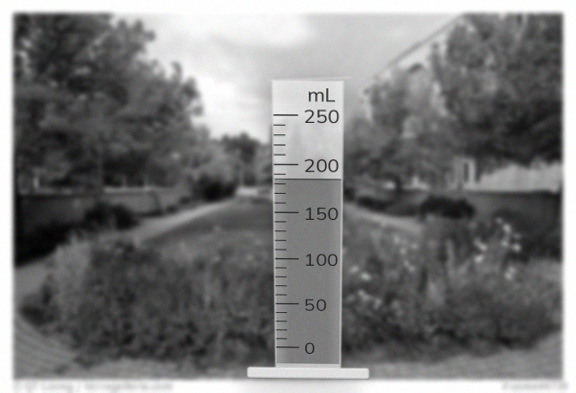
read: 185 mL
